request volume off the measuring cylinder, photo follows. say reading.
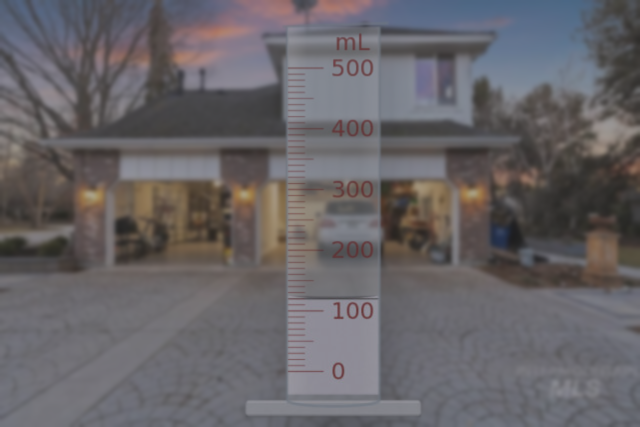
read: 120 mL
